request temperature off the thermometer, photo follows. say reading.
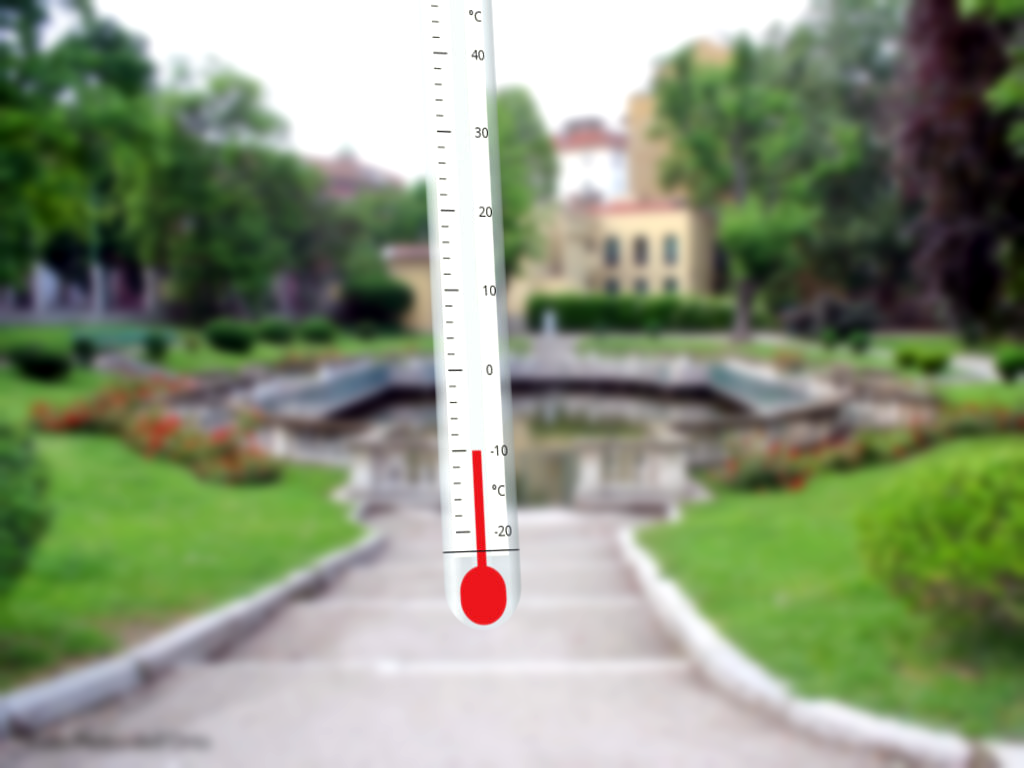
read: -10 °C
